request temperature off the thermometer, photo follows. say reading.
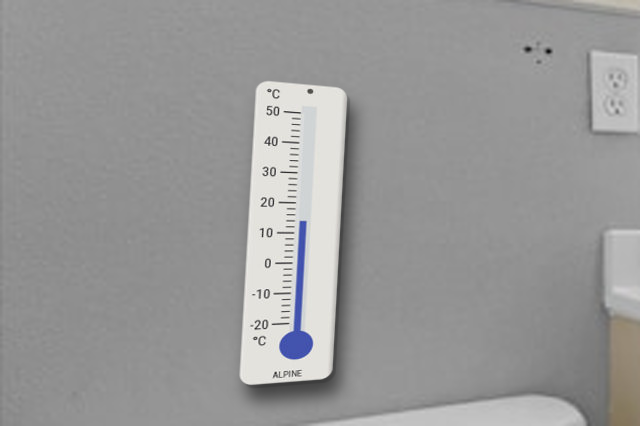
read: 14 °C
